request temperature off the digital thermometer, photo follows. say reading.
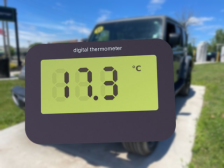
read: 17.3 °C
